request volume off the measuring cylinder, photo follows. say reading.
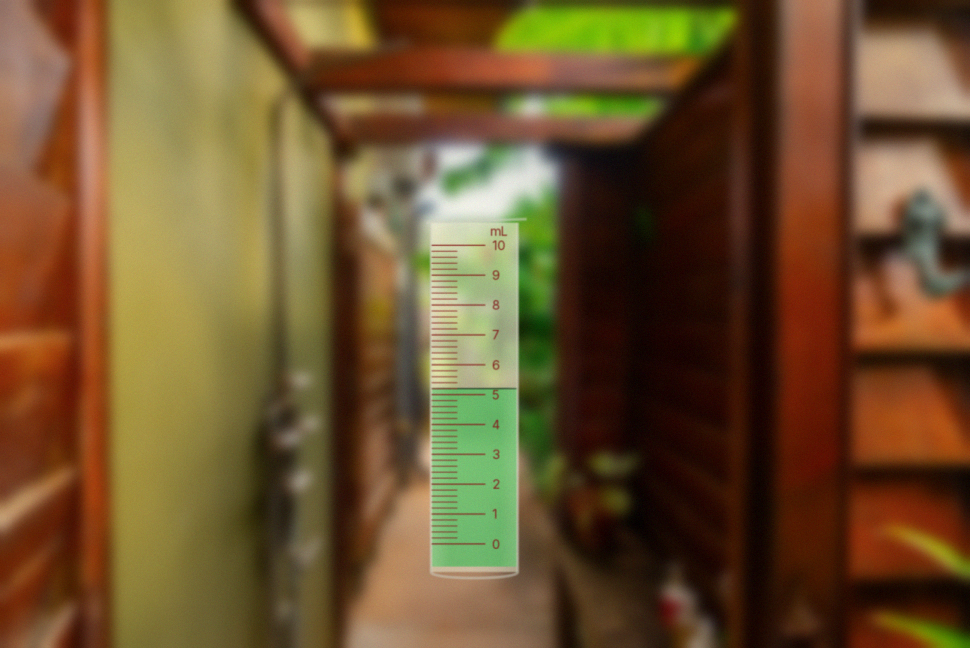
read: 5.2 mL
